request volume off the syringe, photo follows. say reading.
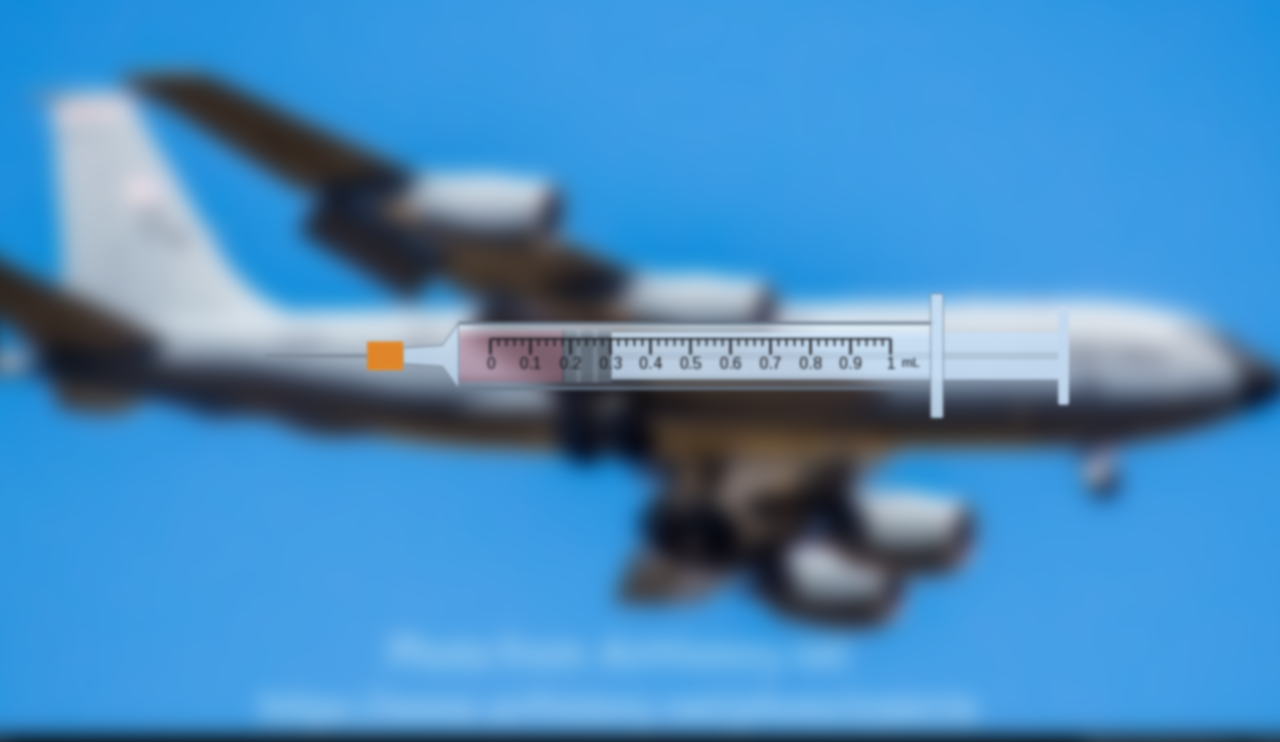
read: 0.18 mL
